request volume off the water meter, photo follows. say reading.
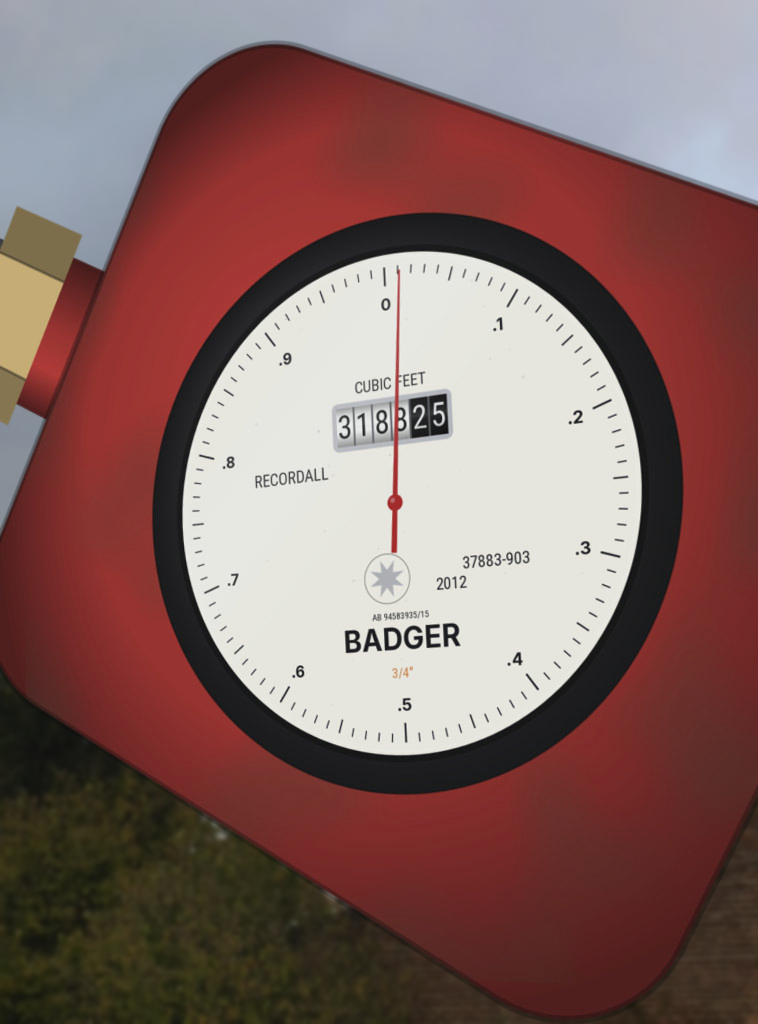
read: 318825.01 ft³
